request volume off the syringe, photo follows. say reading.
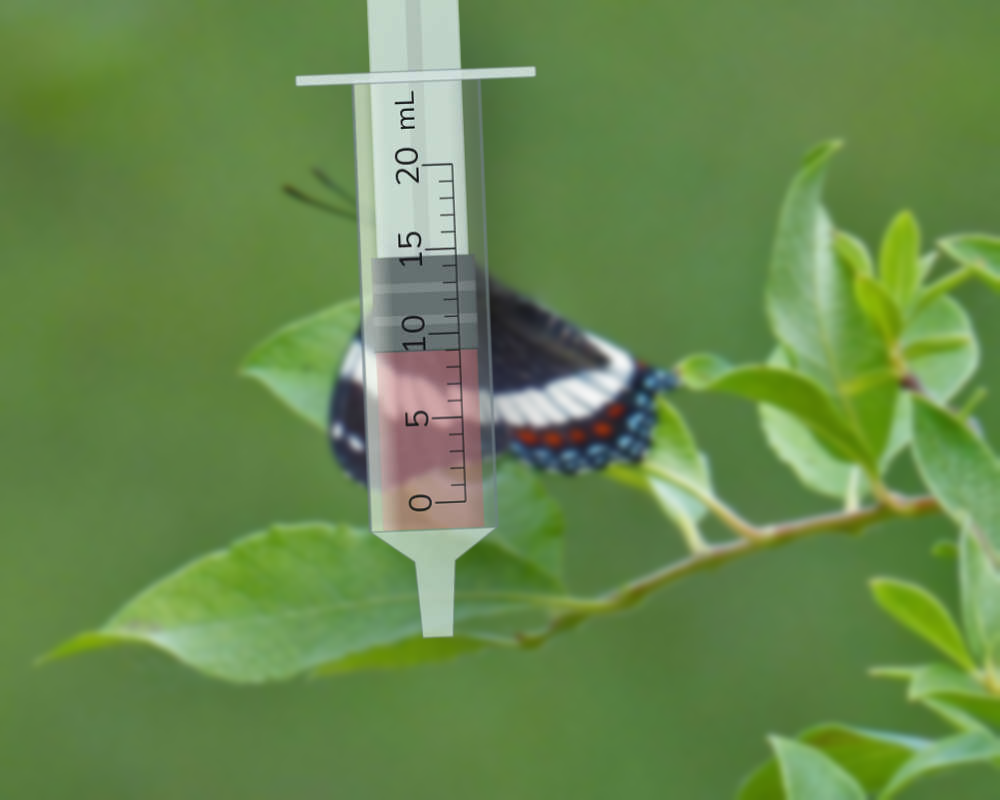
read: 9 mL
